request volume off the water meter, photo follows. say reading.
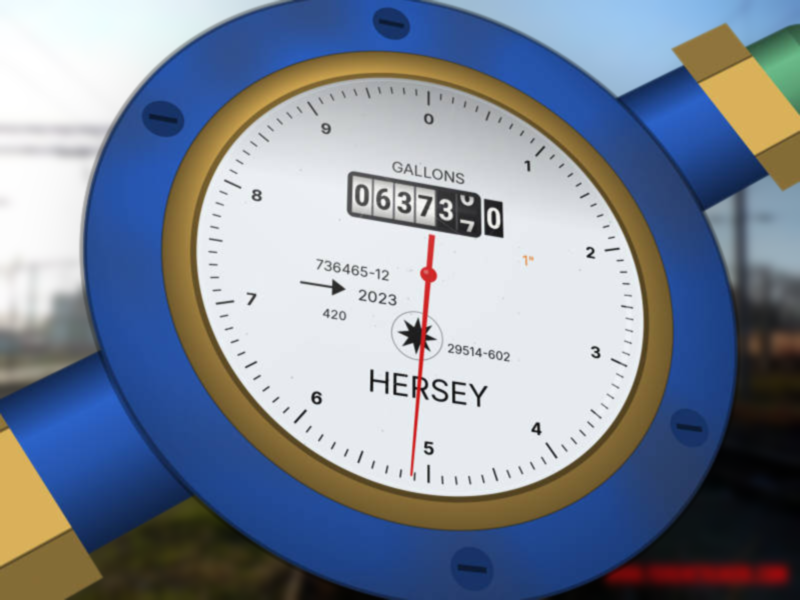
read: 637365.1 gal
